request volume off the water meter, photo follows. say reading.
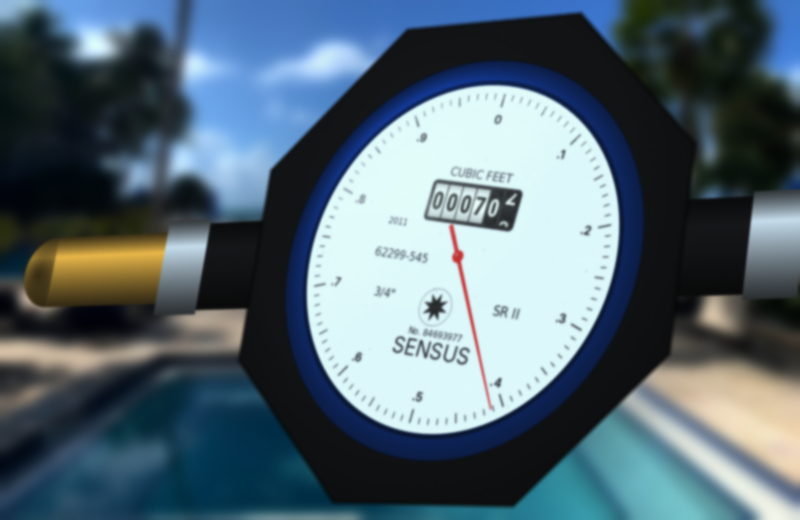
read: 702.41 ft³
